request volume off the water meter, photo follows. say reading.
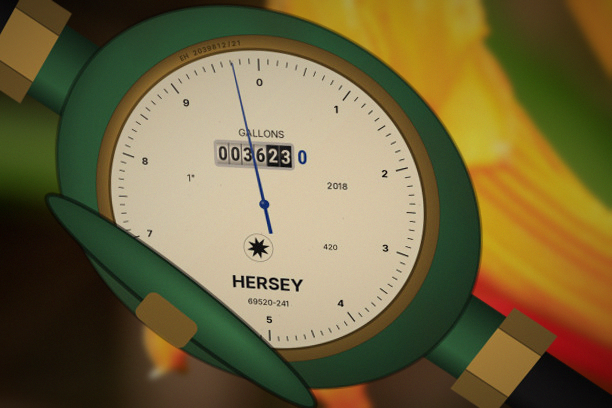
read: 36229.7 gal
